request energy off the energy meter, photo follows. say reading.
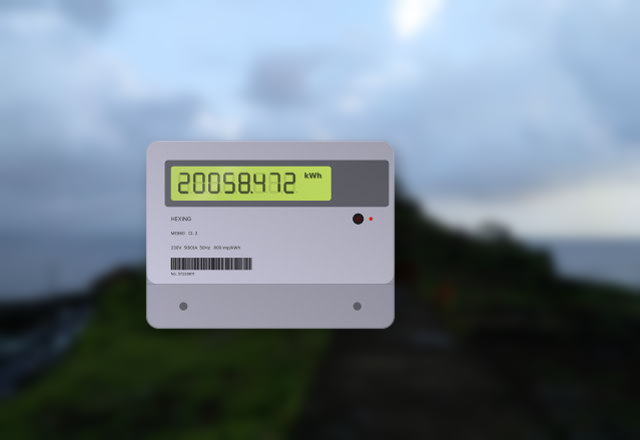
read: 20058.472 kWh
